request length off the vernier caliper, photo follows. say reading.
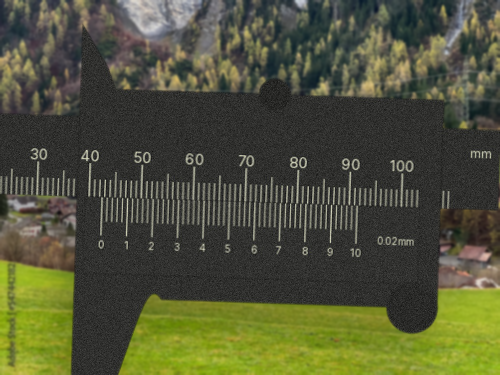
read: 42.5 mm
